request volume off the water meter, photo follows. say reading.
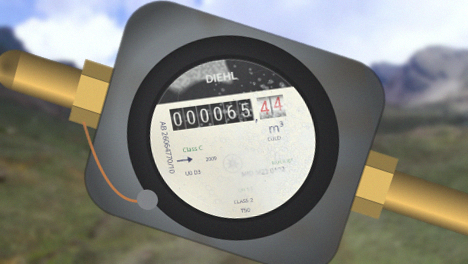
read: 65.44 m³
